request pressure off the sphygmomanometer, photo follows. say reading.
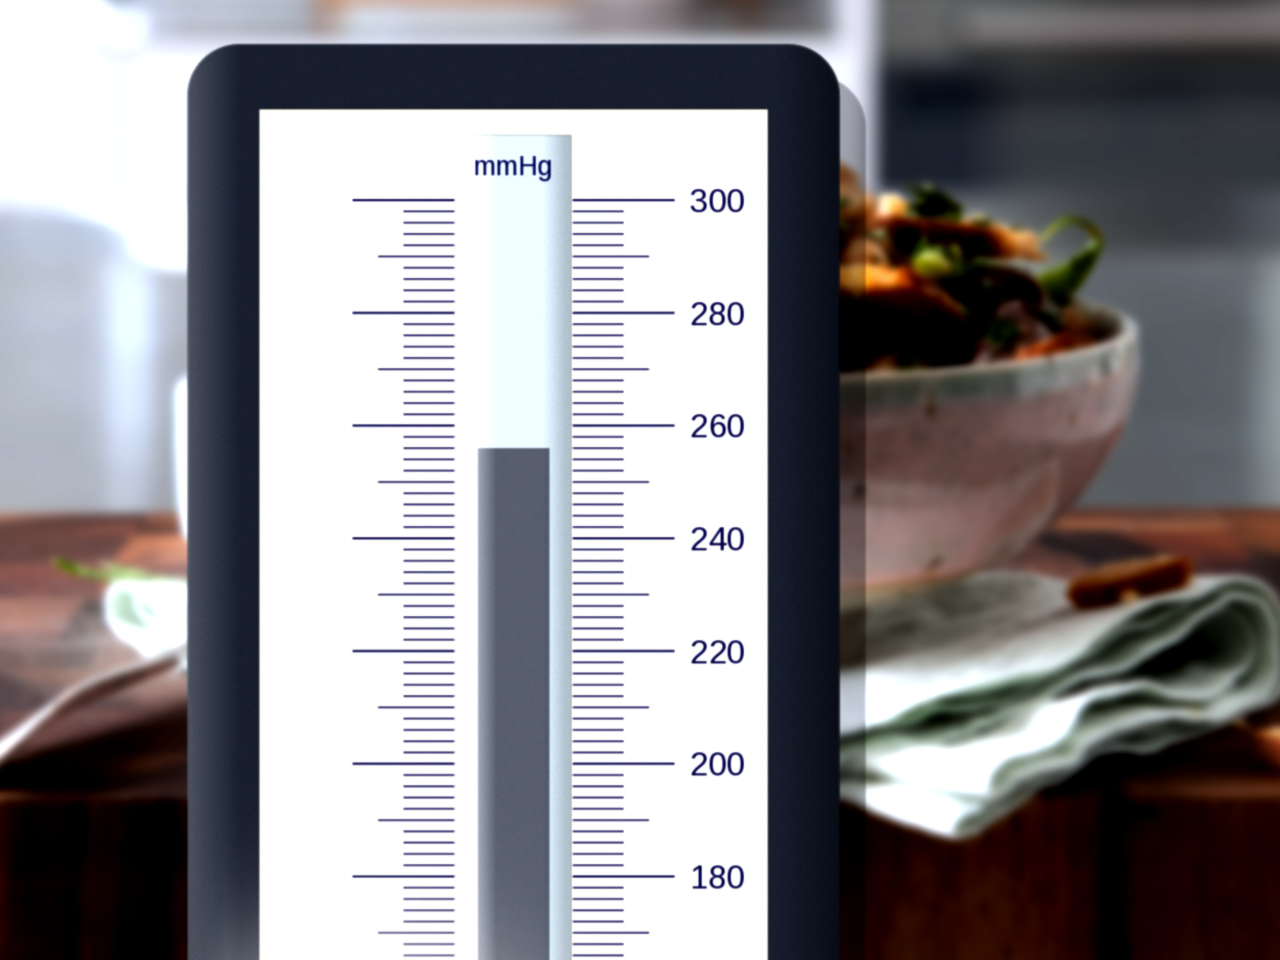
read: 256 mmHg
